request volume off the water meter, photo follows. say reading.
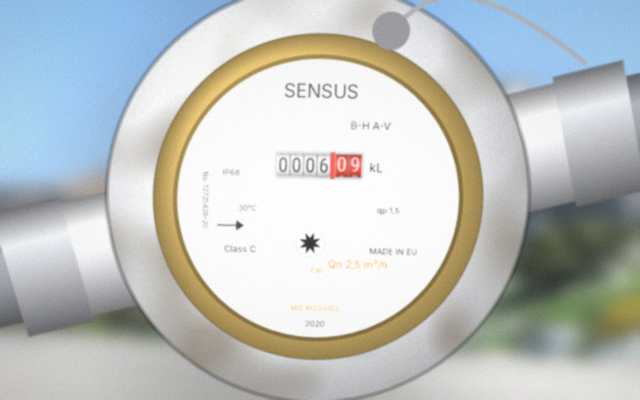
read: 6.09 kL
